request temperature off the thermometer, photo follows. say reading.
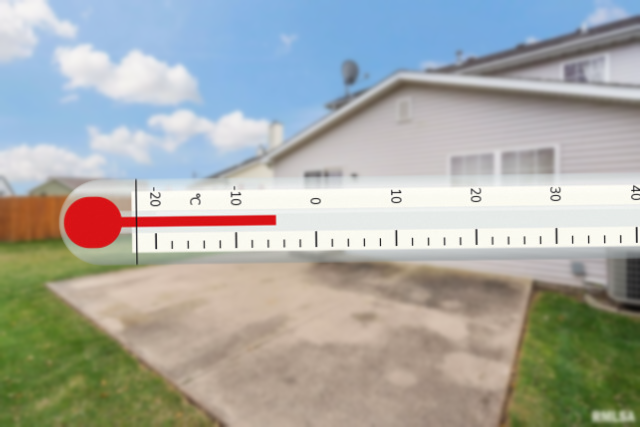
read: -5 °C
